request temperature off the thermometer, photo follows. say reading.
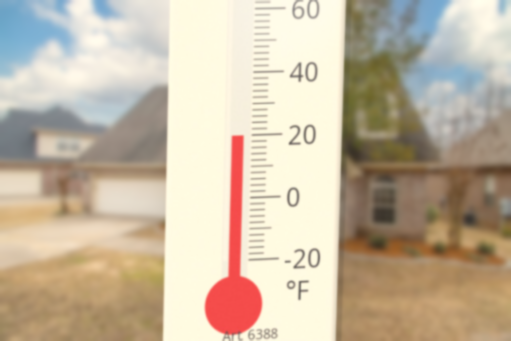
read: 20 °F
